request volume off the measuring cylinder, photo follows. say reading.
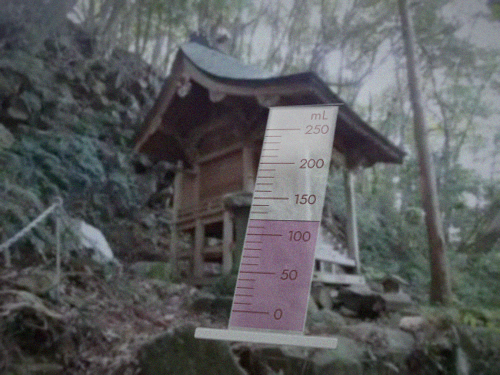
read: 120 mL
